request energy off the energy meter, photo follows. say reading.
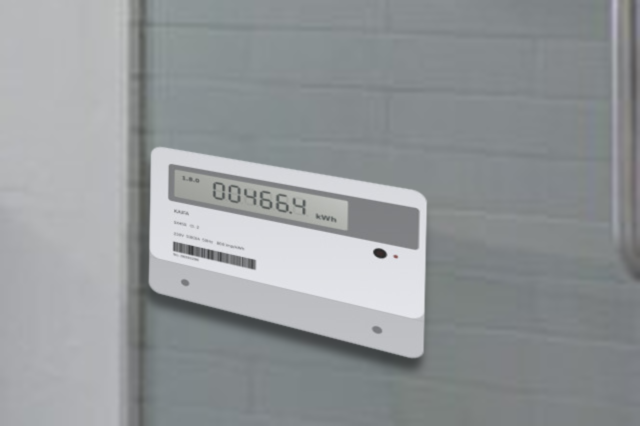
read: 466.4 kWh
